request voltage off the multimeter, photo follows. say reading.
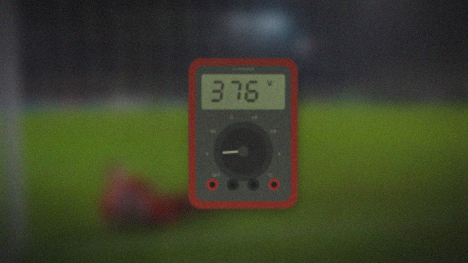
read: 376 V
